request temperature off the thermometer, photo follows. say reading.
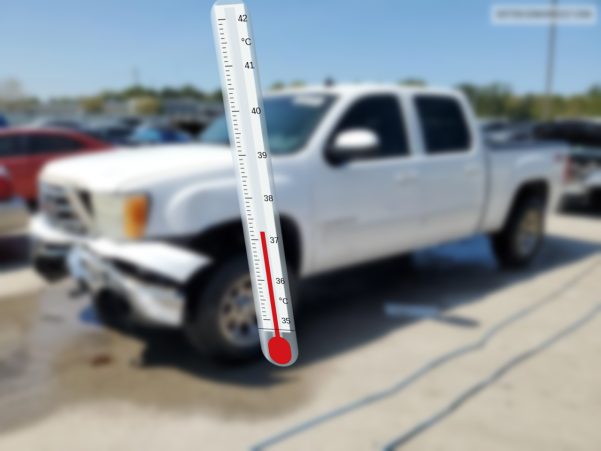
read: 37.2 °C
